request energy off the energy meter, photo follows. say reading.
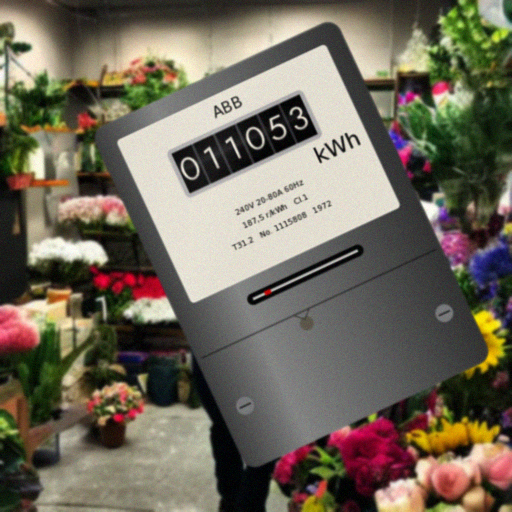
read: 11053 kWh
